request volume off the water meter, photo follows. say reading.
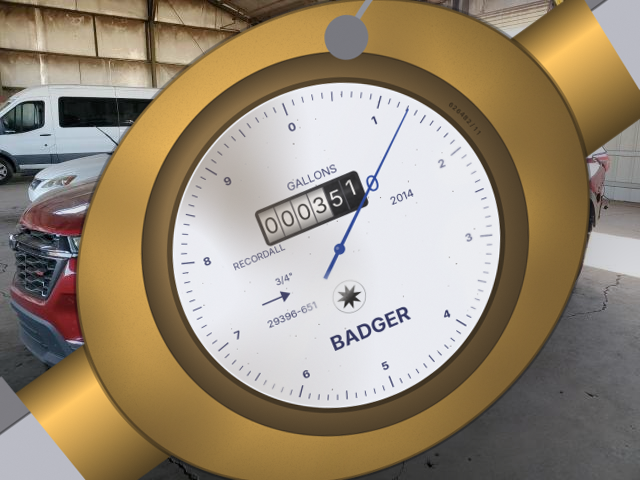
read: 3511.3 gal
